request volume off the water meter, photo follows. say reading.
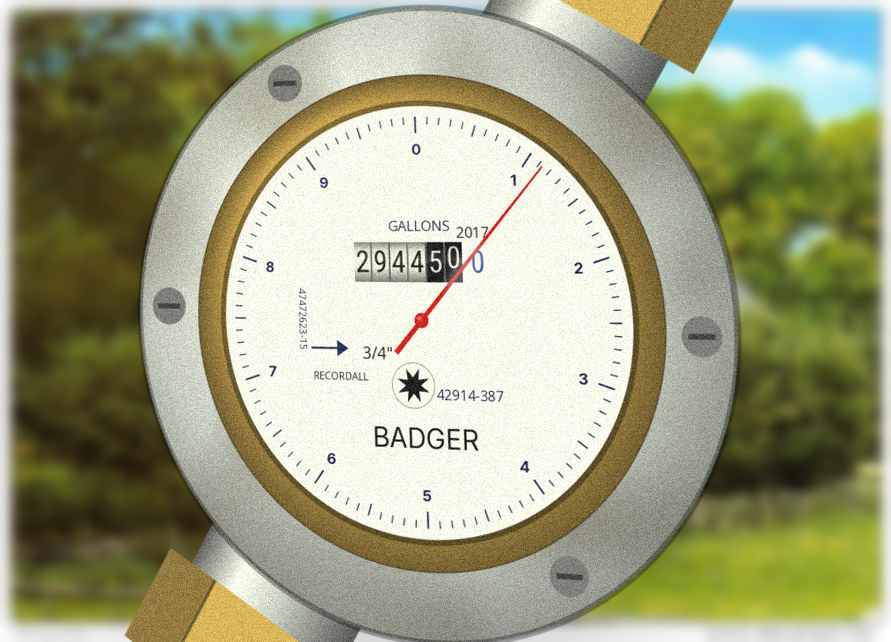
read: 2944501.1 gal
